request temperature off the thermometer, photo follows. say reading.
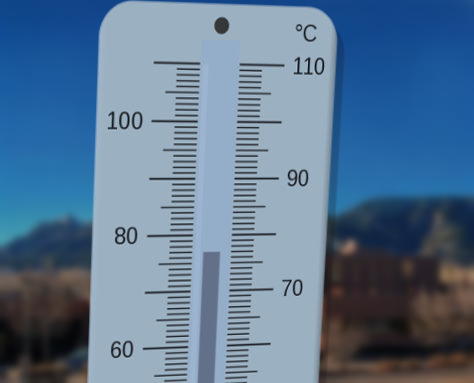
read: 77 °C
